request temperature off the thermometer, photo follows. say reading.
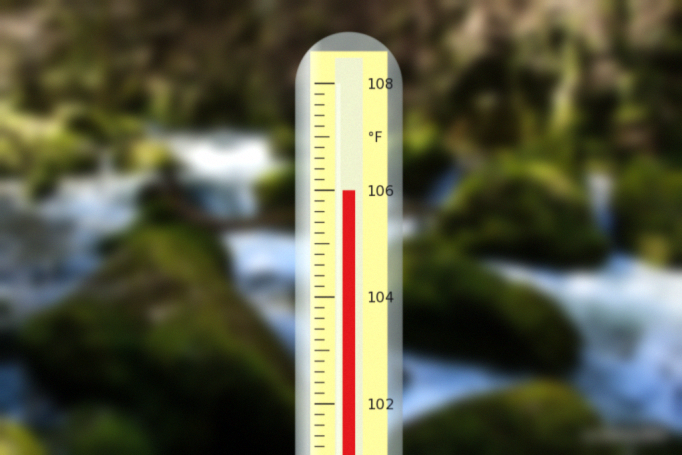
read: 106 °F
